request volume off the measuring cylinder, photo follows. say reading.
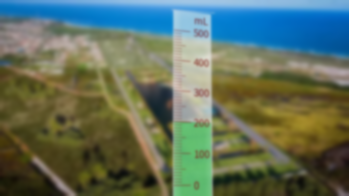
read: 200 mL
